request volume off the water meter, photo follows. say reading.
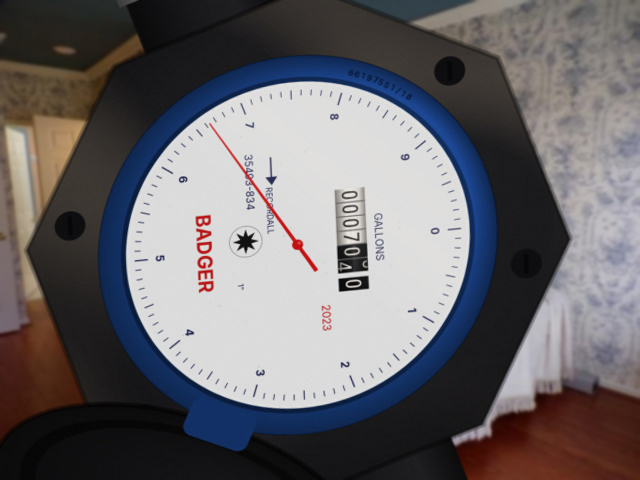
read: 7036.6 gal
